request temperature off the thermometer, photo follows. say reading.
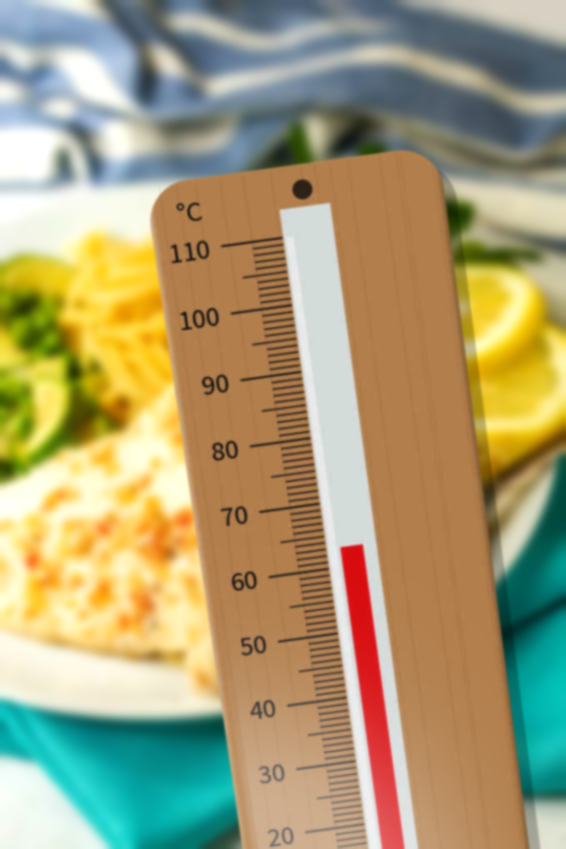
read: 63 °C
